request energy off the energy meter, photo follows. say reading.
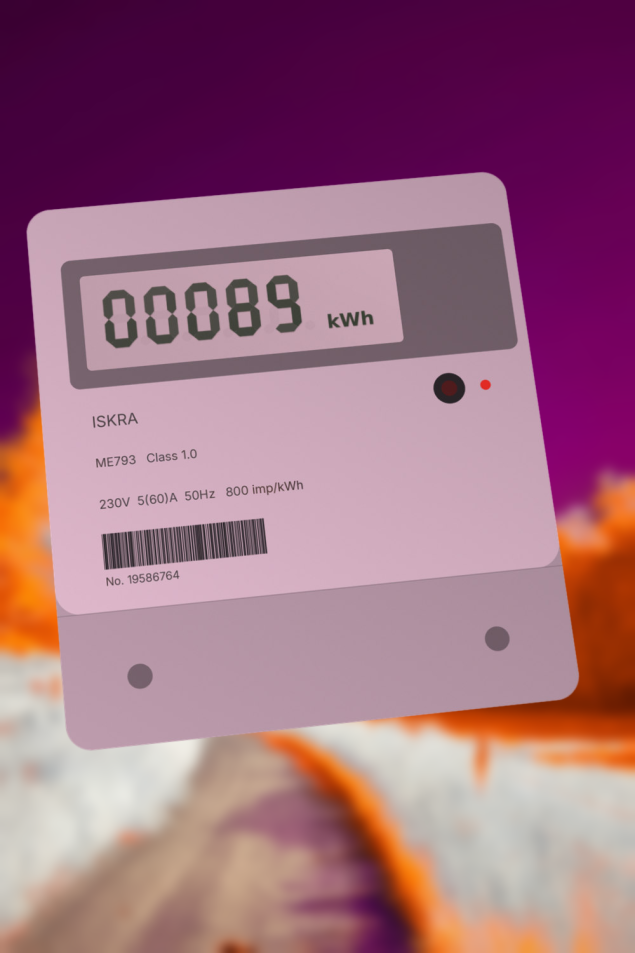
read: 89 kWh
